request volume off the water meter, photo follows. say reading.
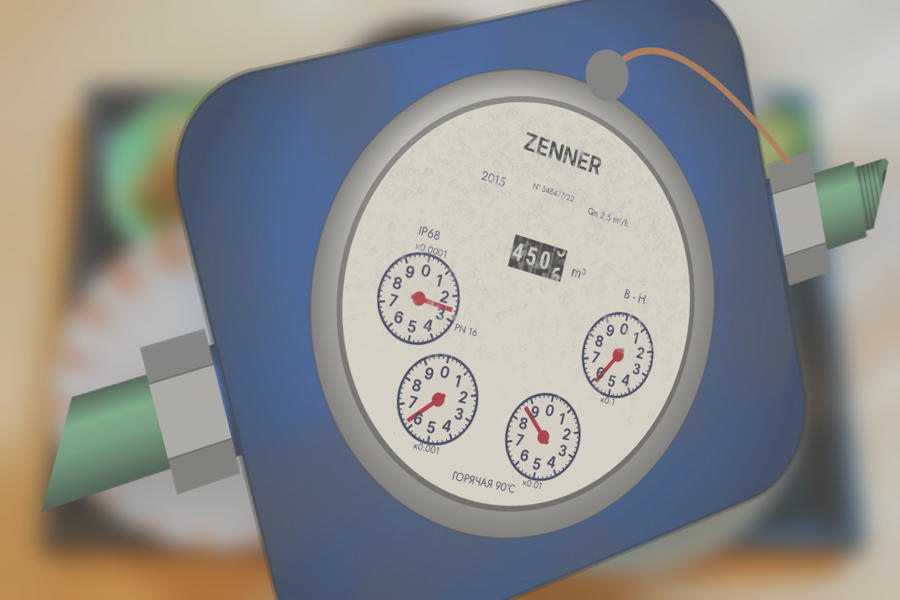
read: 4505.5862 m³
